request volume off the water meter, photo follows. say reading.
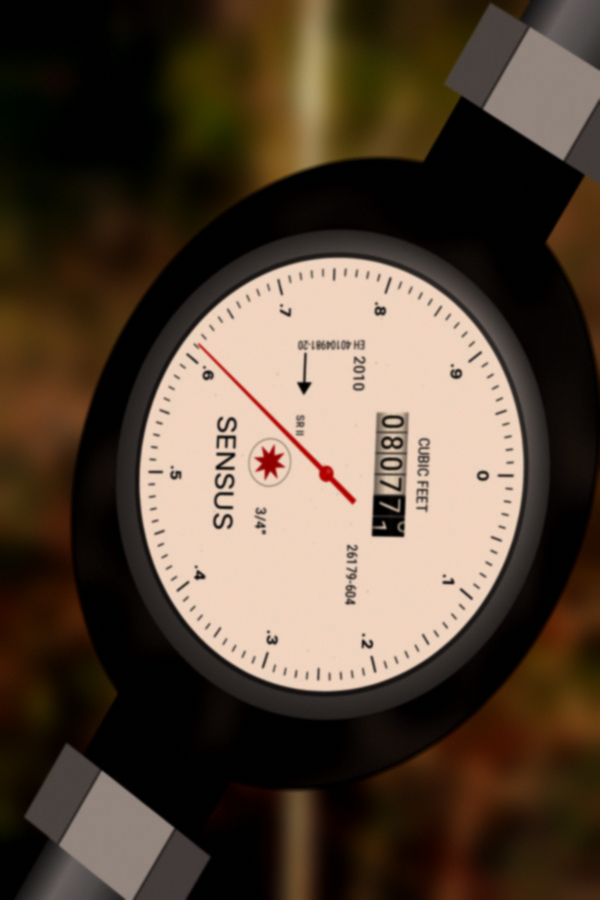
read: 80770.61 ft³
